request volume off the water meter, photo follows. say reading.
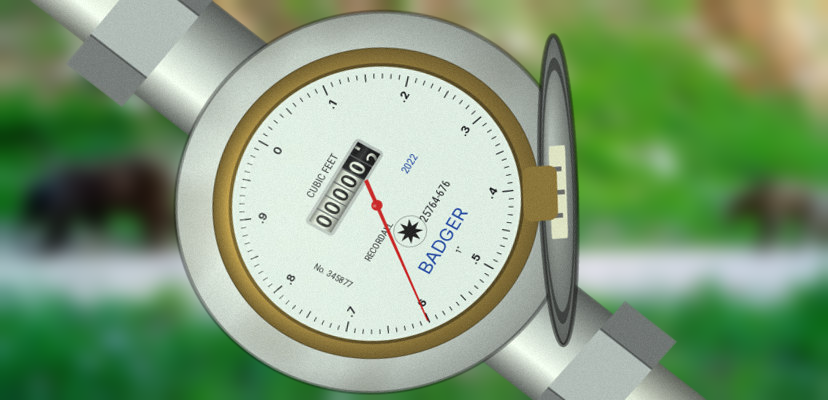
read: 1.60 ft³
